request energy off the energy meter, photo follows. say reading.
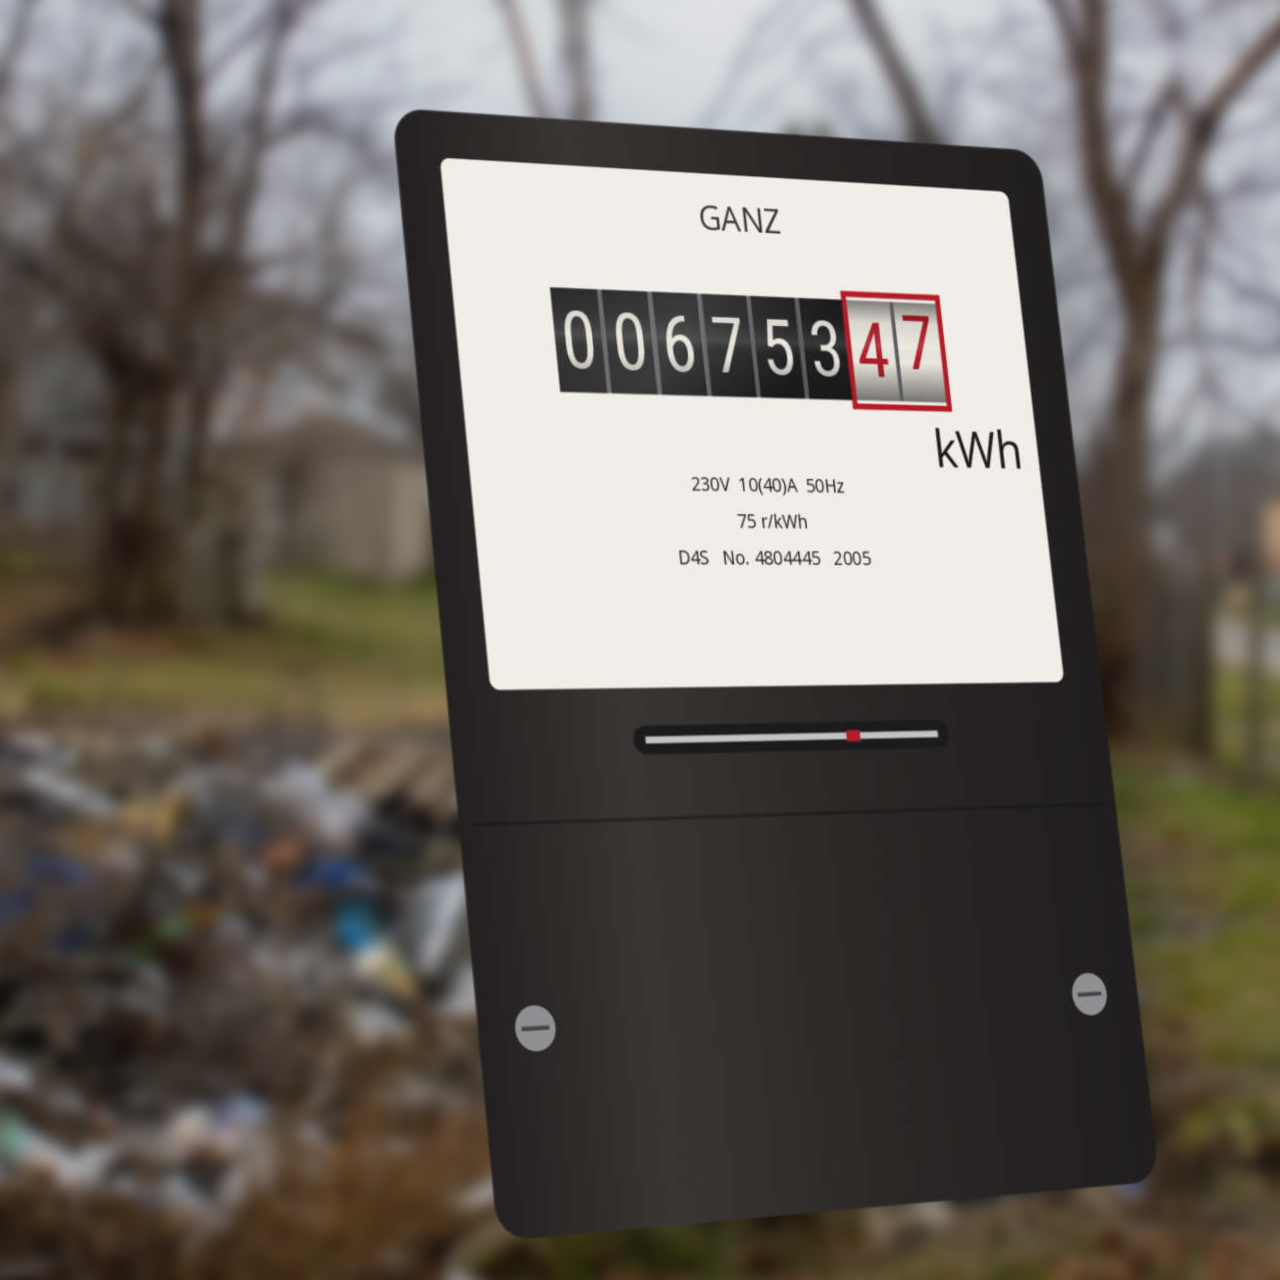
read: 6753.47 kWh
